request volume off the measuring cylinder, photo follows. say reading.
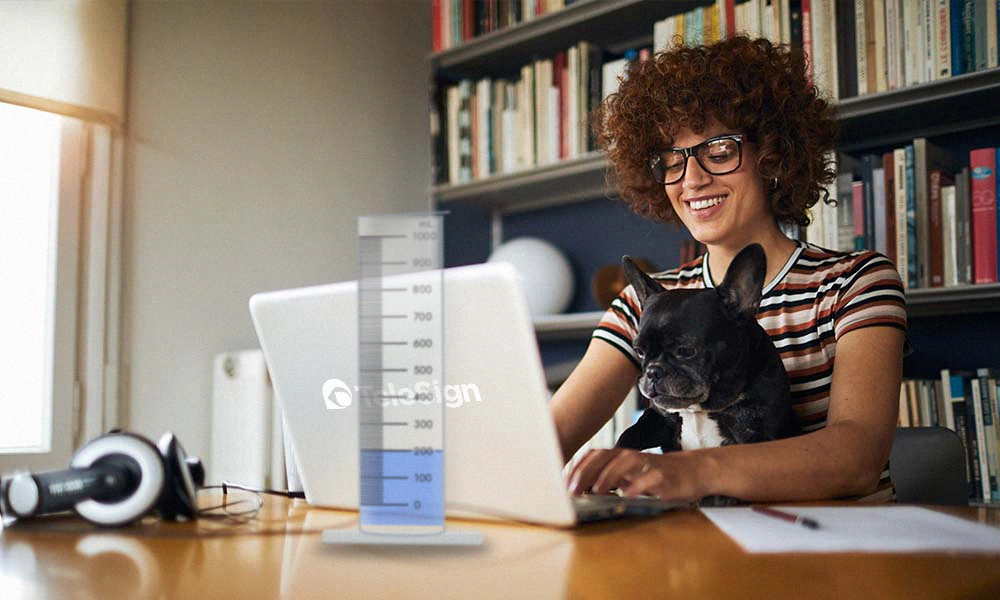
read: 200 mL
